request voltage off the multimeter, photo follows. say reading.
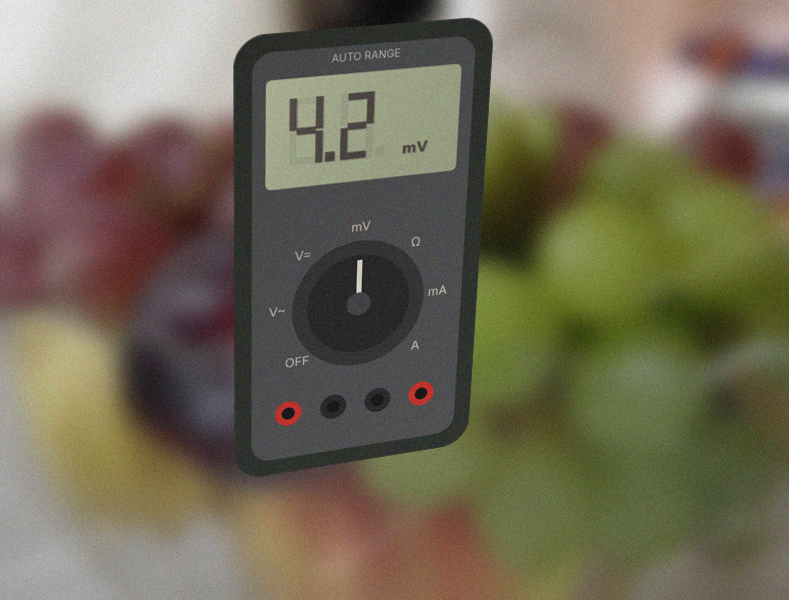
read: 4.2 mV
